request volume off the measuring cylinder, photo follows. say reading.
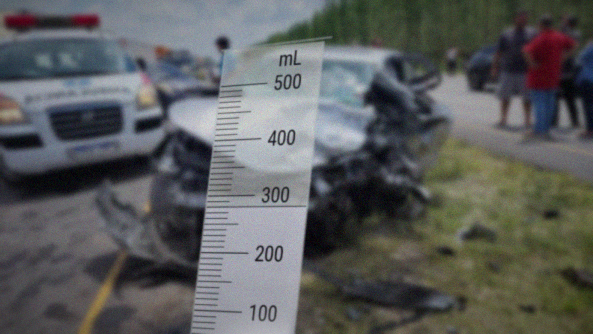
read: 280 mL
